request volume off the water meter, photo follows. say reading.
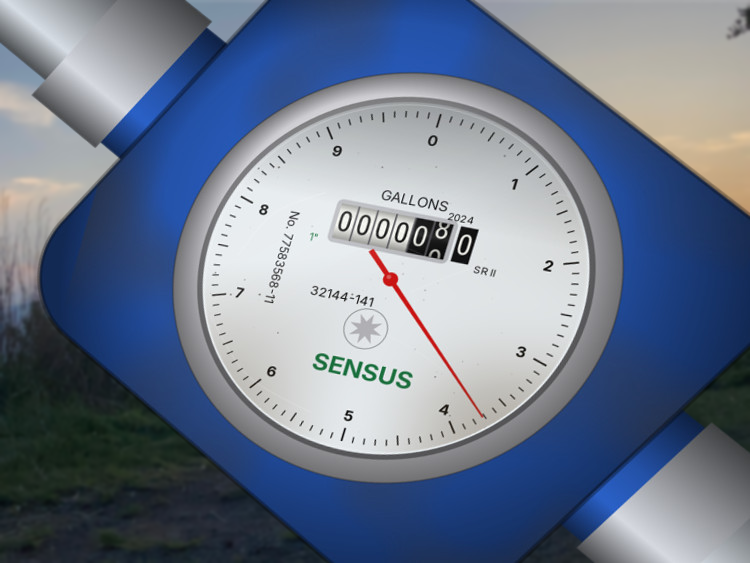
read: 83.7 gal
